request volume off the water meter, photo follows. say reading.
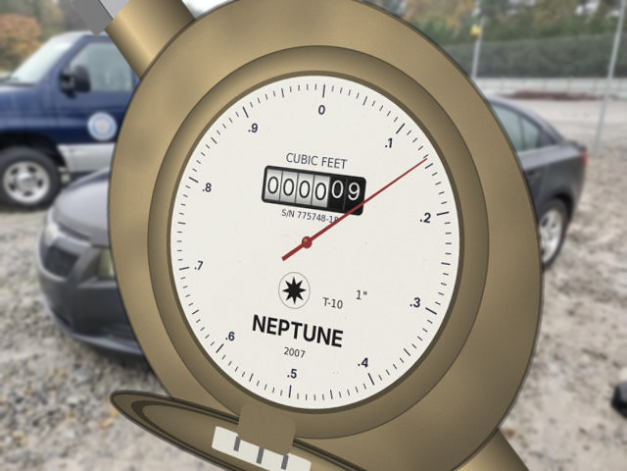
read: 9.14 ft³
